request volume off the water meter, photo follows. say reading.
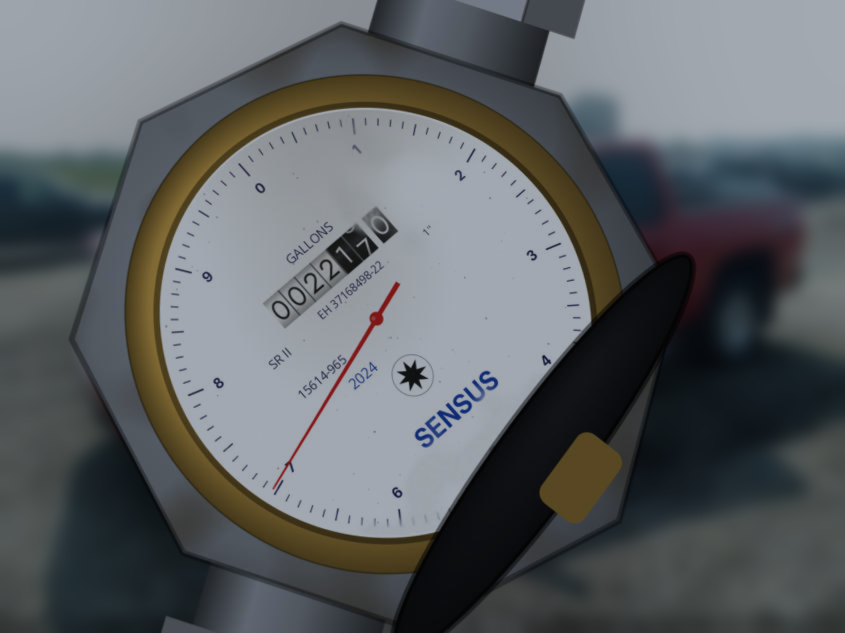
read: 22167.0 gal
